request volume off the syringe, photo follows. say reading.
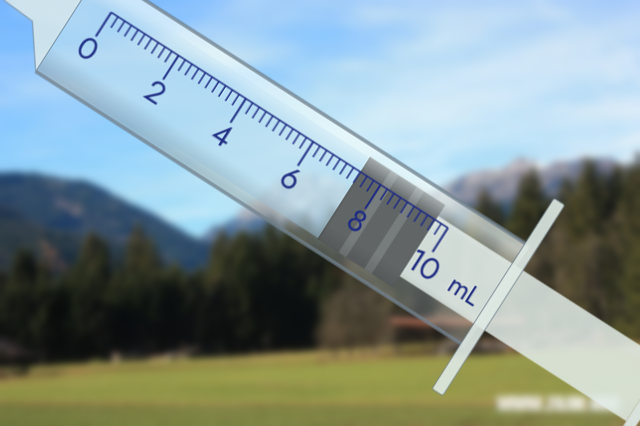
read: 7.4 mL
